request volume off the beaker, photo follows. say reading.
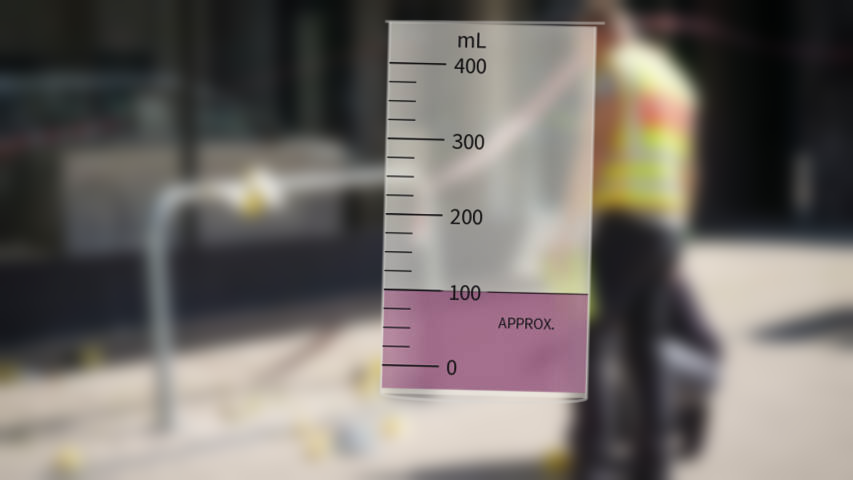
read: 100 mL
